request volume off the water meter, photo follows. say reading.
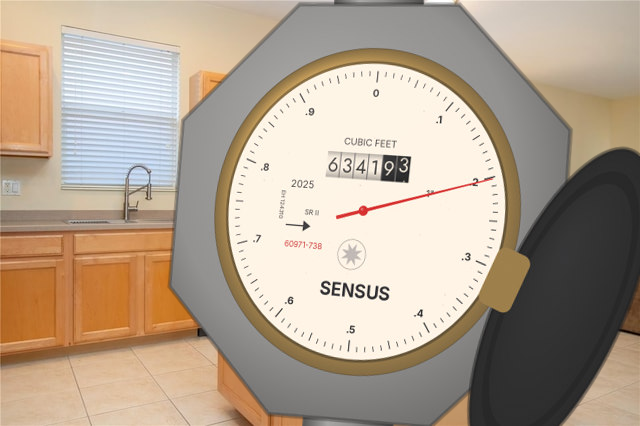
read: 634193.20 ft³
